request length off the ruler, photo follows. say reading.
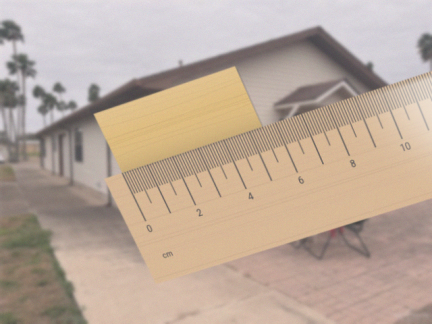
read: 5.5 cm
